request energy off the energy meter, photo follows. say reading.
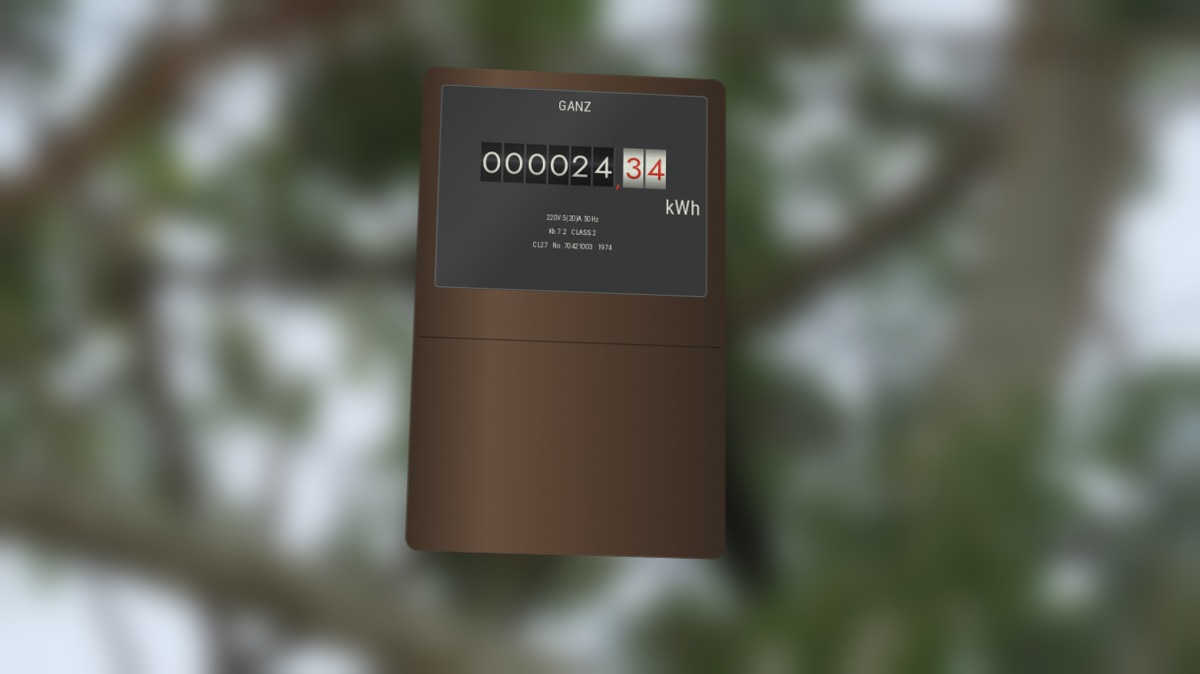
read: 24.34 kWh
